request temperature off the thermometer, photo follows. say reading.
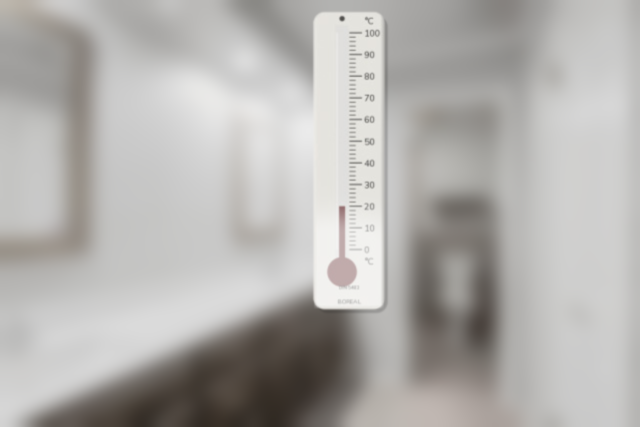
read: 20 °C
